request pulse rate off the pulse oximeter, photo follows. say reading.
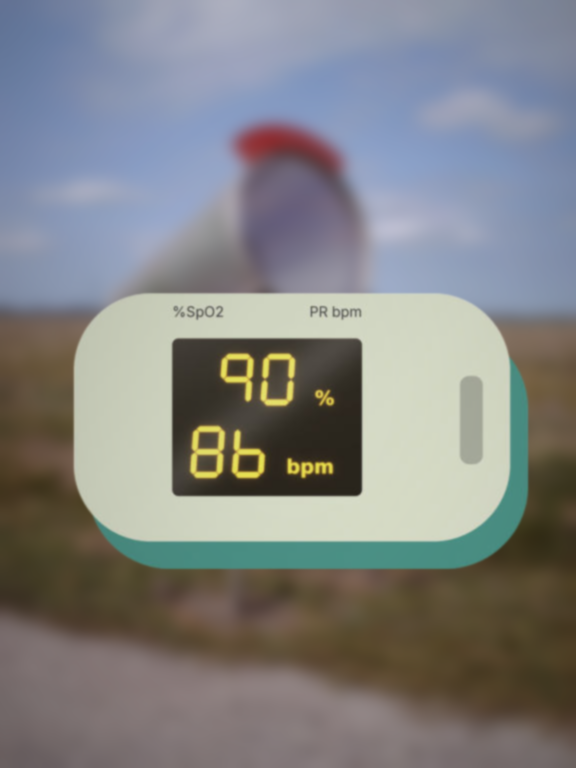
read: 86 bpm
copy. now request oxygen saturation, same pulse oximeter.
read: 90 %
